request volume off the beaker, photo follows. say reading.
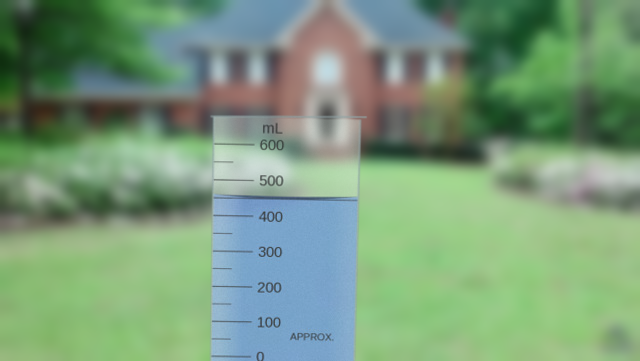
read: 450 mL
